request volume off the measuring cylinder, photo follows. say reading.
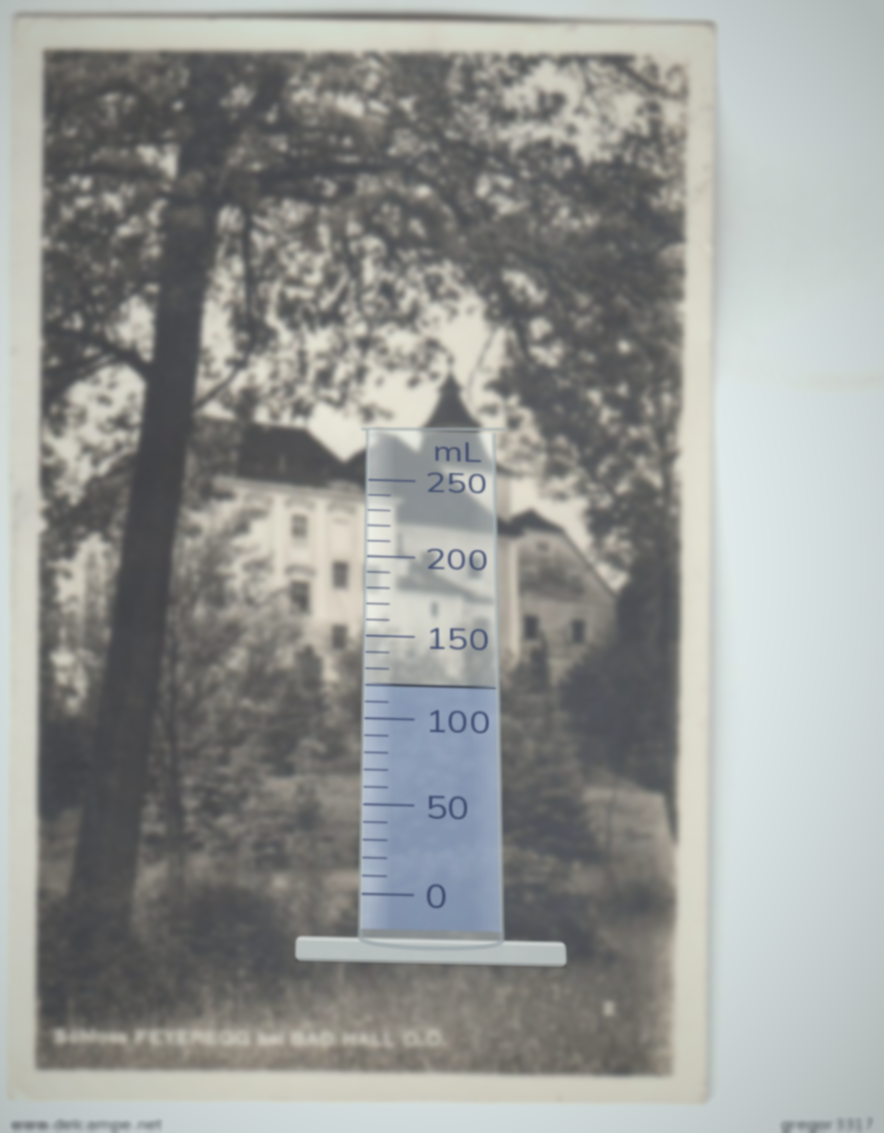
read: 120 mL
